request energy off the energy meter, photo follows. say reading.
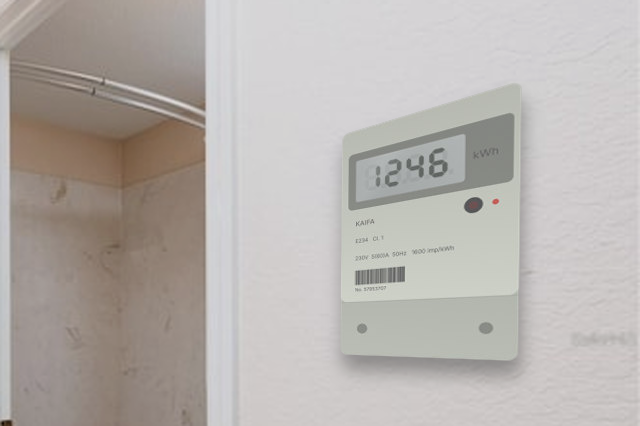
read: 1246 kWh
